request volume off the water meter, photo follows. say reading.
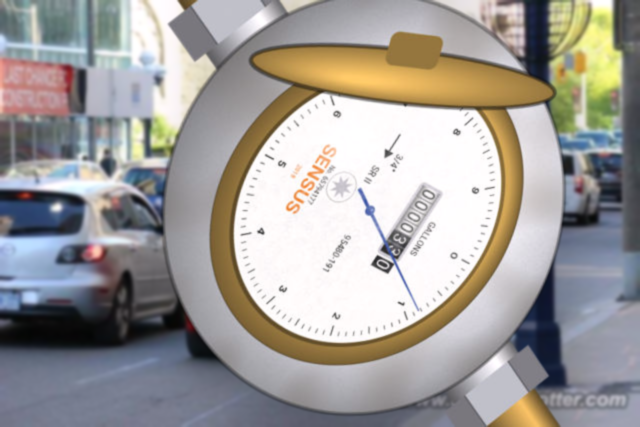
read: 330.8 gal
